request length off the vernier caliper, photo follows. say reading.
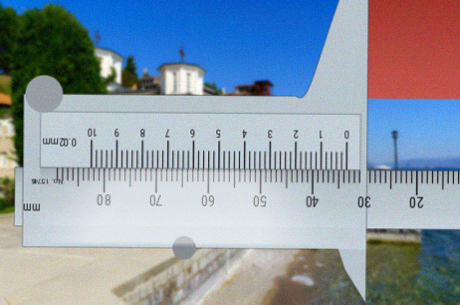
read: 33.5 mm
